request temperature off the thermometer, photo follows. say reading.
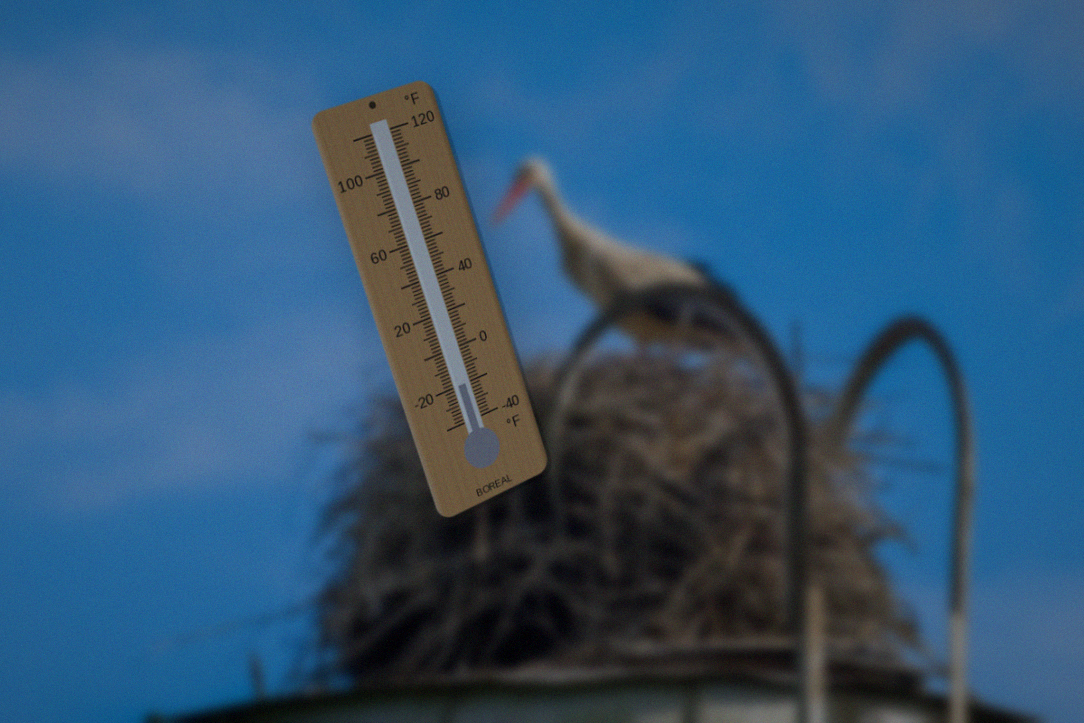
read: -20 °F
